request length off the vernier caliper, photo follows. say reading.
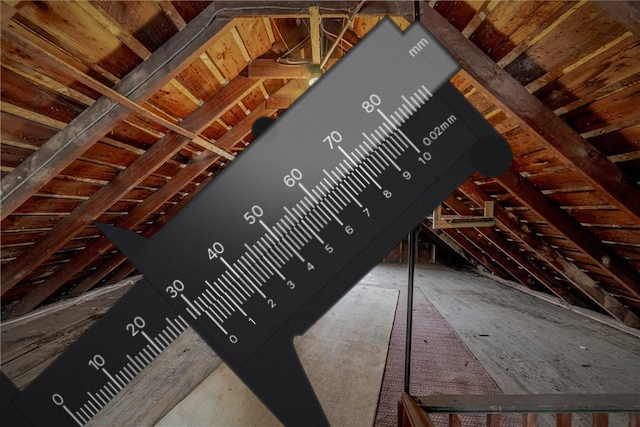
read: 31.2 mm
